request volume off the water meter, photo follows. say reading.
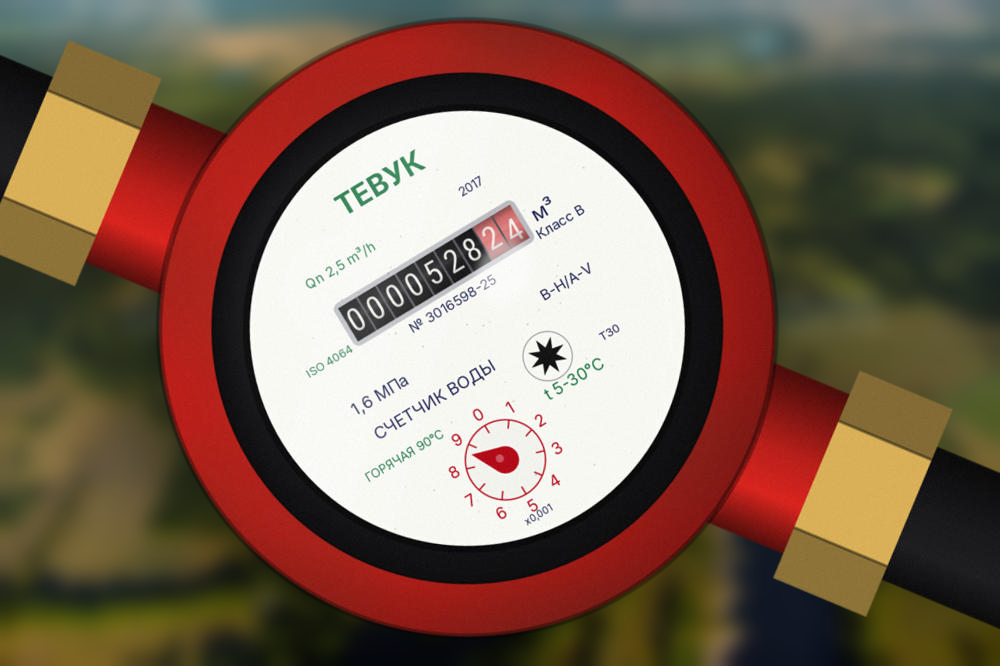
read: 528.238 m³
